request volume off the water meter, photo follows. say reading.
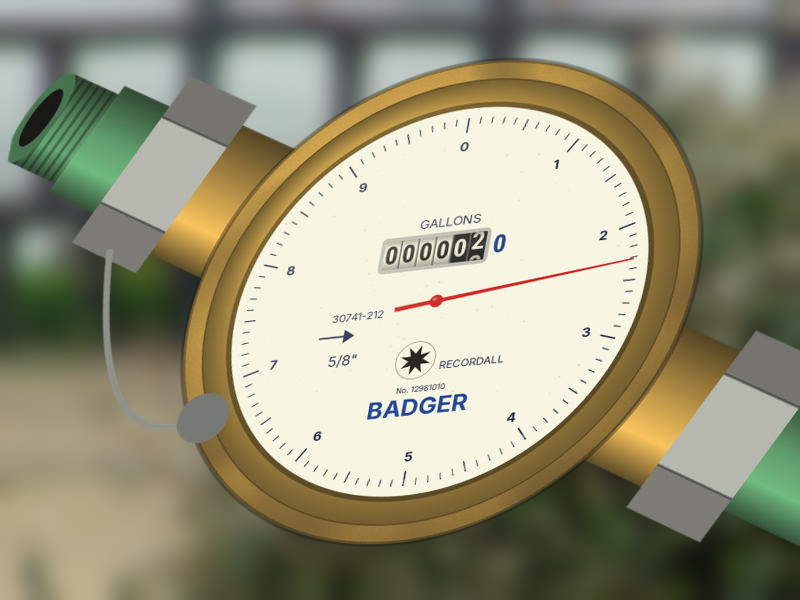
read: 22.3 gal
